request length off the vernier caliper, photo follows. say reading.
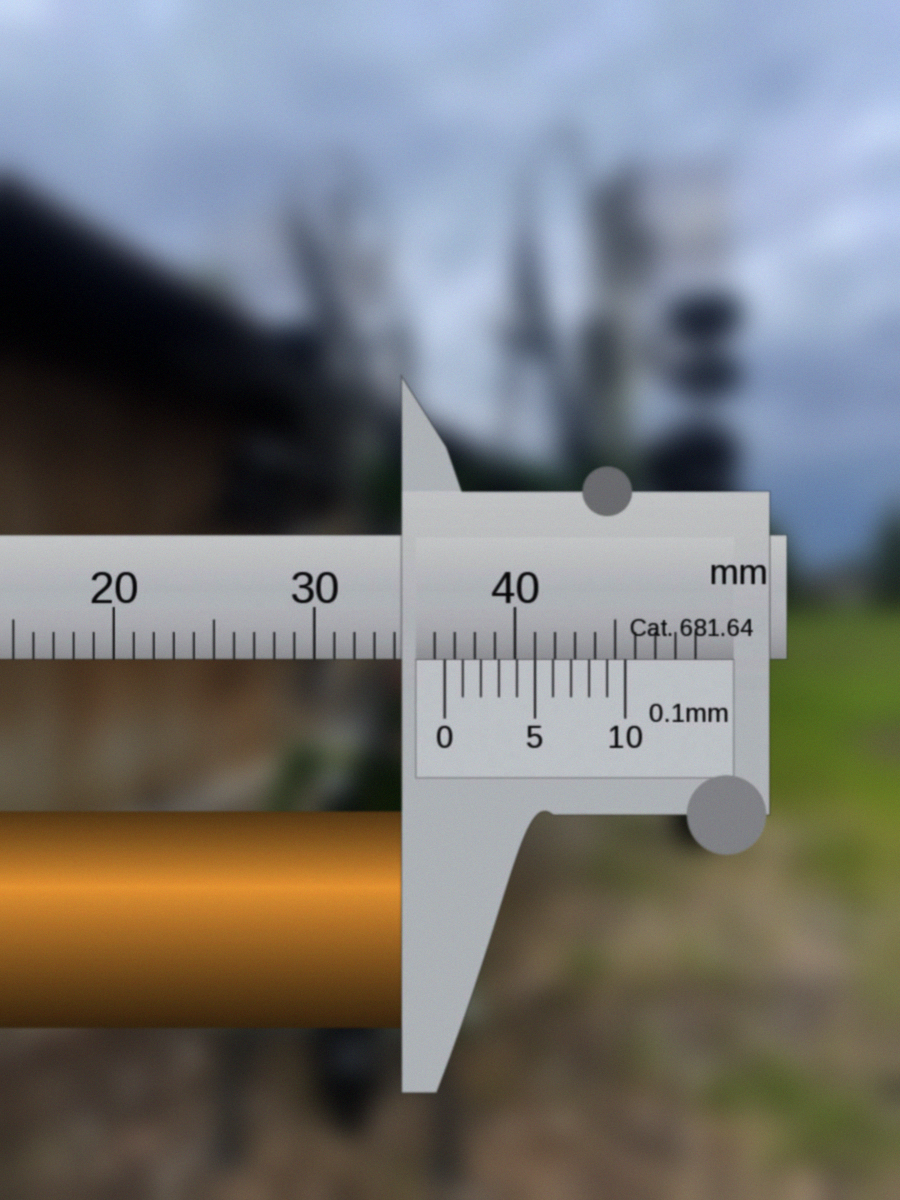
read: 36.5 mm
